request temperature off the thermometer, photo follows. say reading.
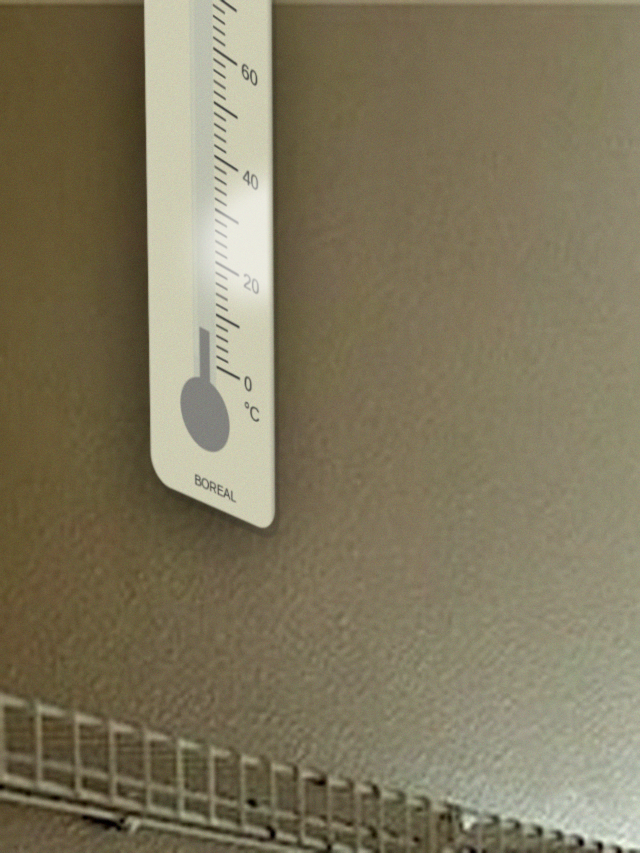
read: 6 °C
